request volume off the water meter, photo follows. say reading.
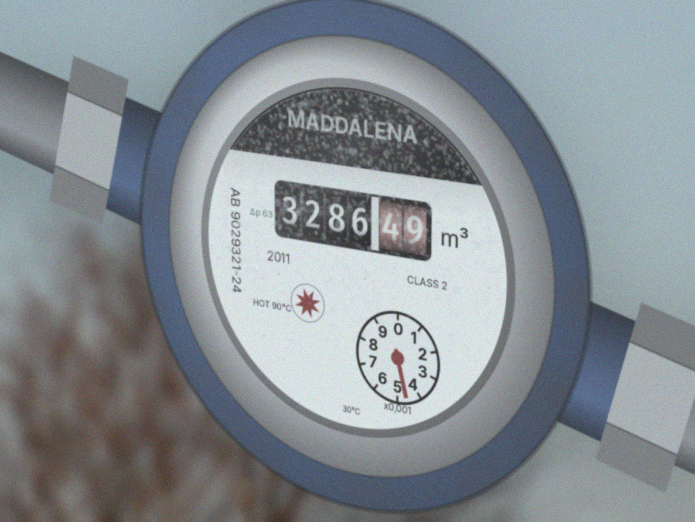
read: 3286.494 m³
